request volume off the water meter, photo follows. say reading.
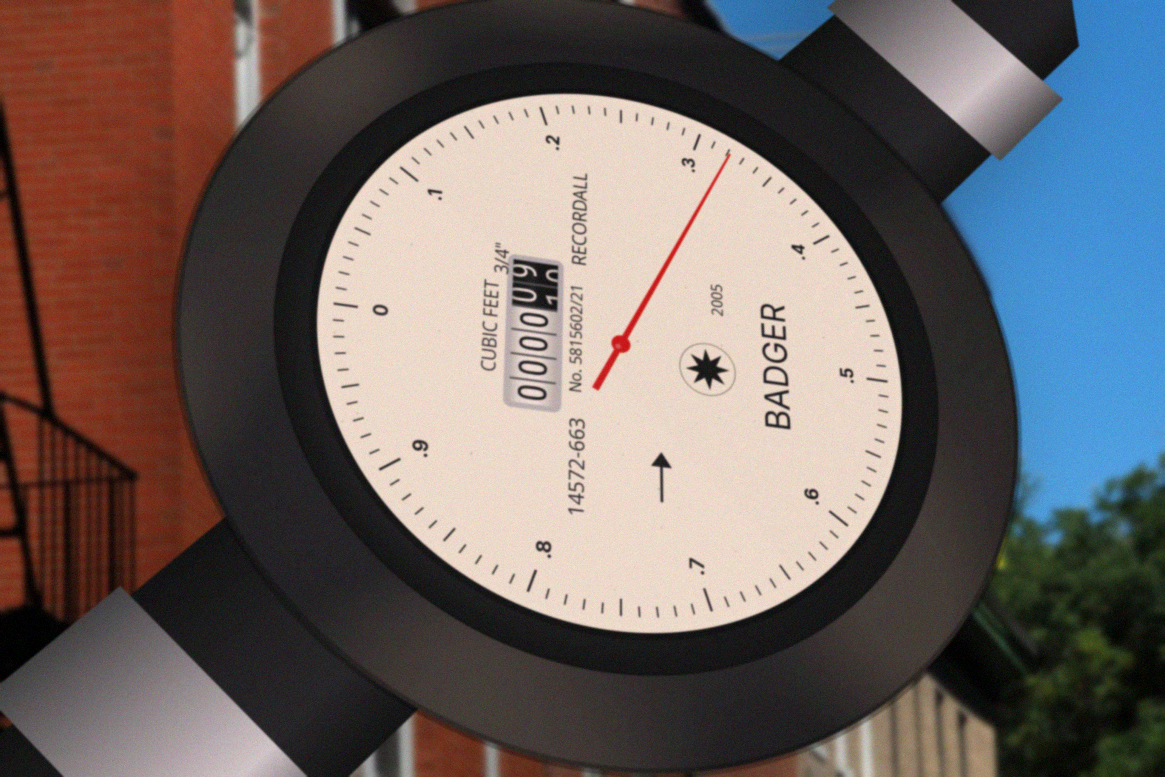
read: 9.32 ft³
